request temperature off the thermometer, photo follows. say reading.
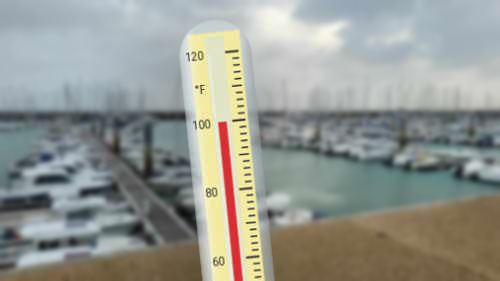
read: 100 °F
